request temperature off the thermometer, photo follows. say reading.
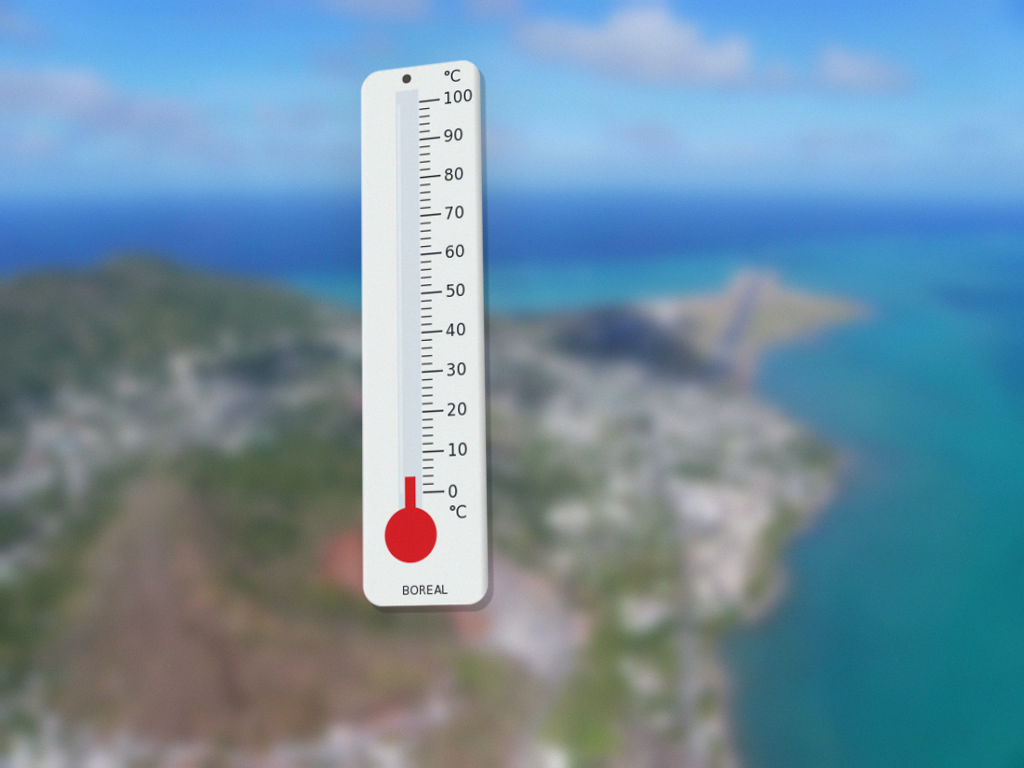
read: 4 °C
